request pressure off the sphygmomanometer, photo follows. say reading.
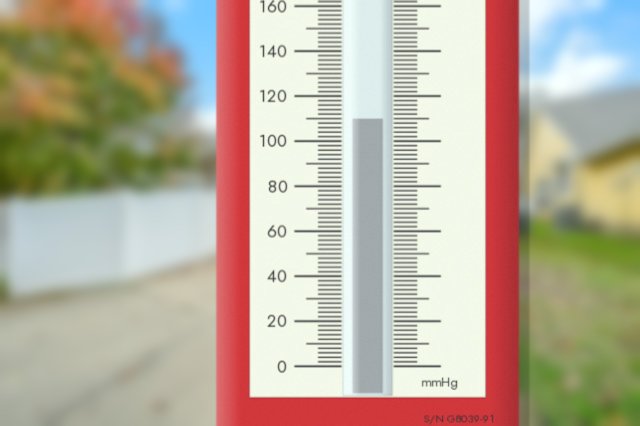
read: 110 mmHg
